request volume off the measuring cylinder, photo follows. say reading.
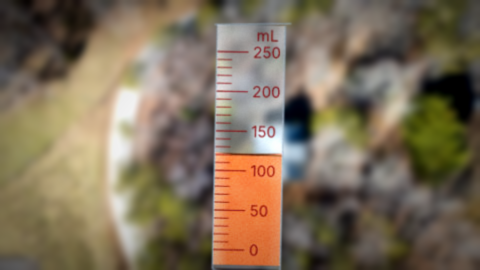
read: 120 mL
